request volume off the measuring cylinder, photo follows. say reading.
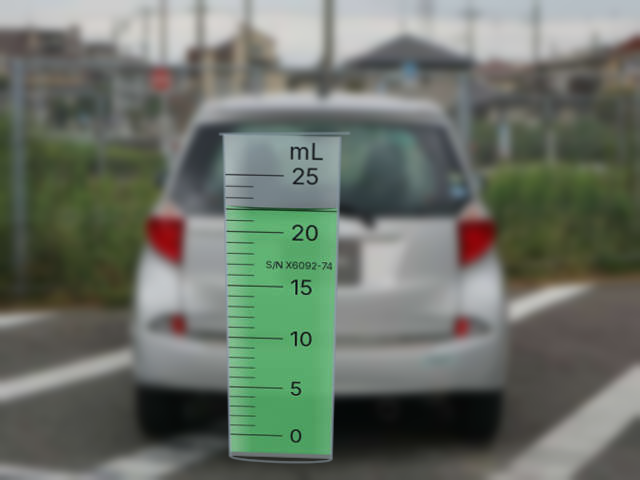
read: 22 mL
